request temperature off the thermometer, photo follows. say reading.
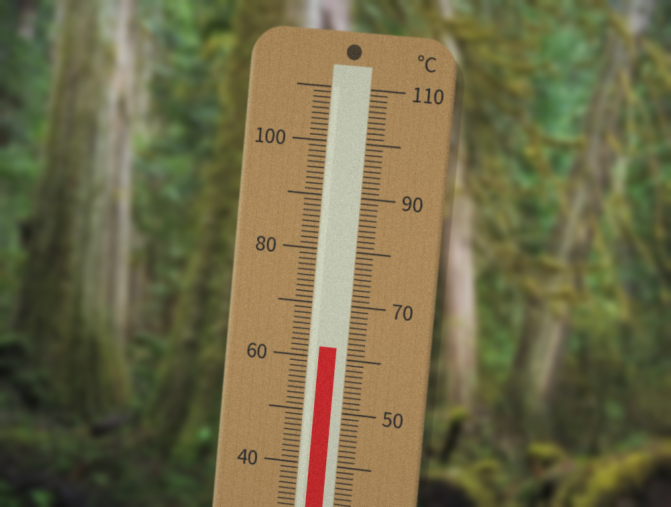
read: 62 °C
